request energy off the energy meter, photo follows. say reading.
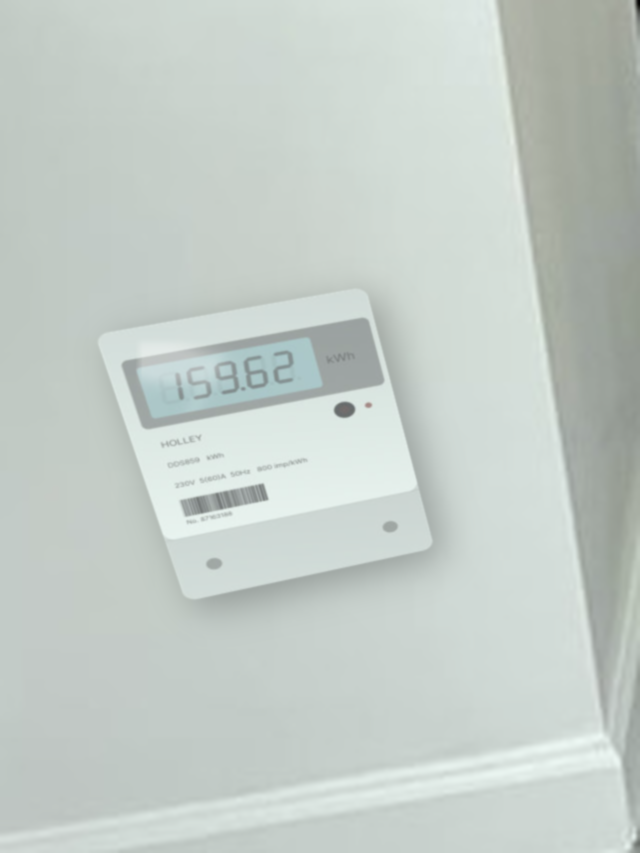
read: 159.62 kWh
